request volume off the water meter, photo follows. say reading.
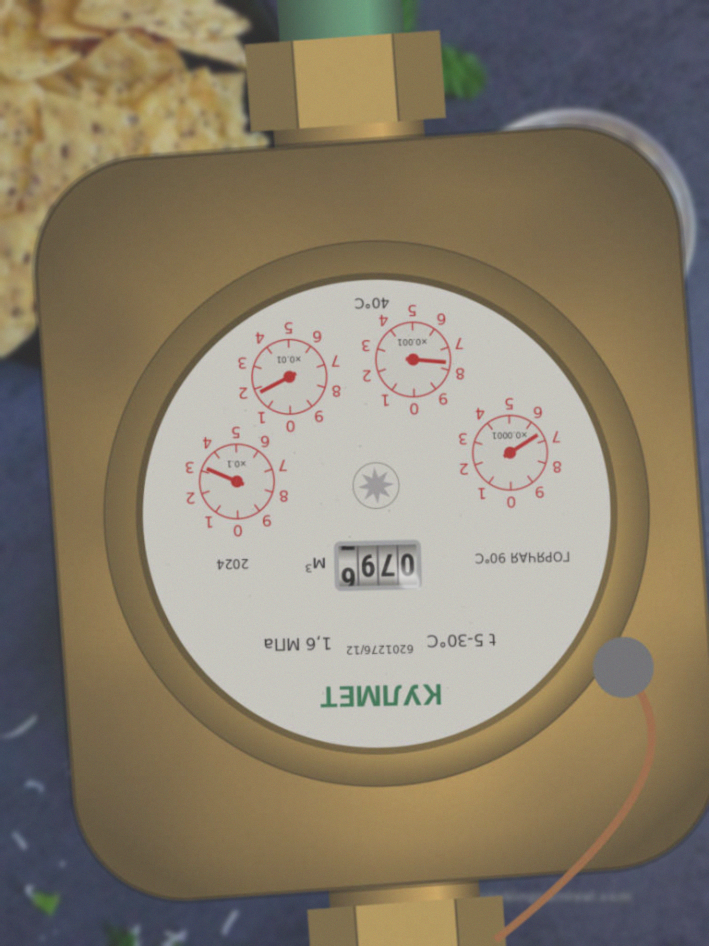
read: 796.3176 m³
